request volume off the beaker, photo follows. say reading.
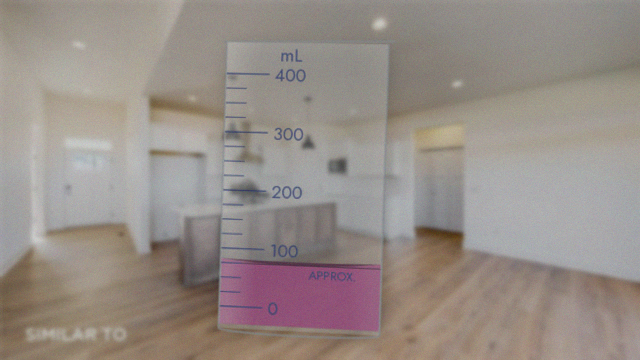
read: 75 mL
